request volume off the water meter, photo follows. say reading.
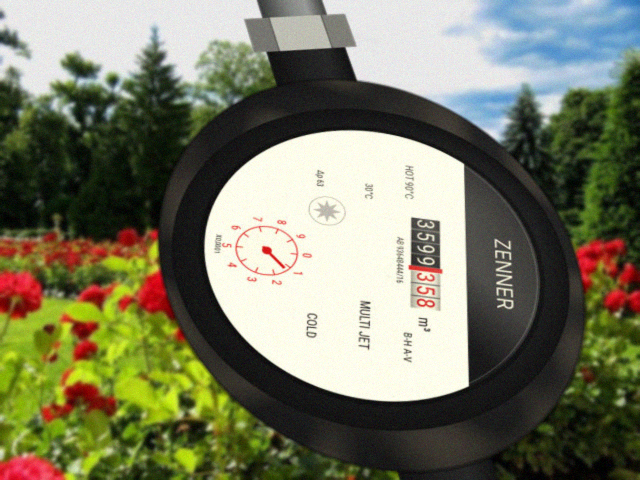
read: 3599.3581 m³
